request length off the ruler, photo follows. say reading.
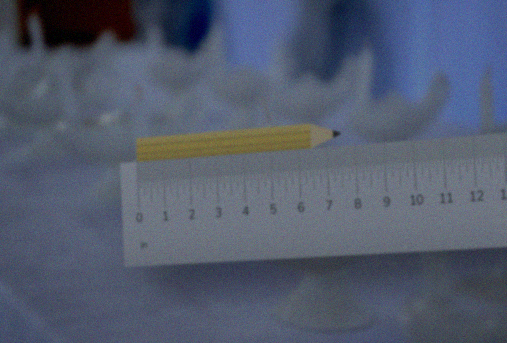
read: 7.5 in
